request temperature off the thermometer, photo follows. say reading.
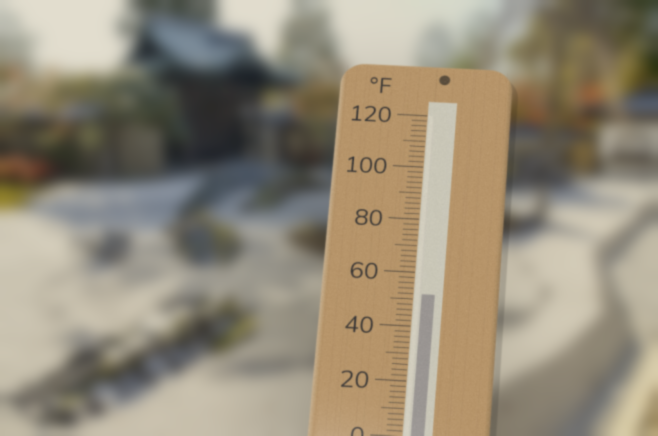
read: 52 °F
